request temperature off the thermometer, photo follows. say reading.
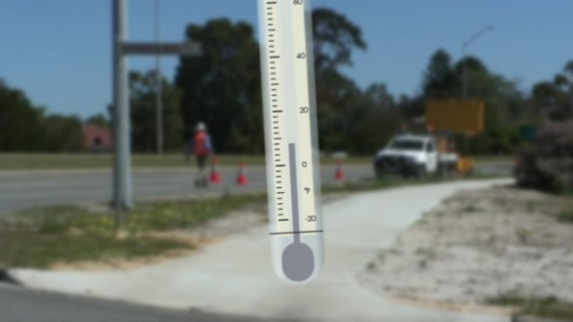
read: 8 °F
